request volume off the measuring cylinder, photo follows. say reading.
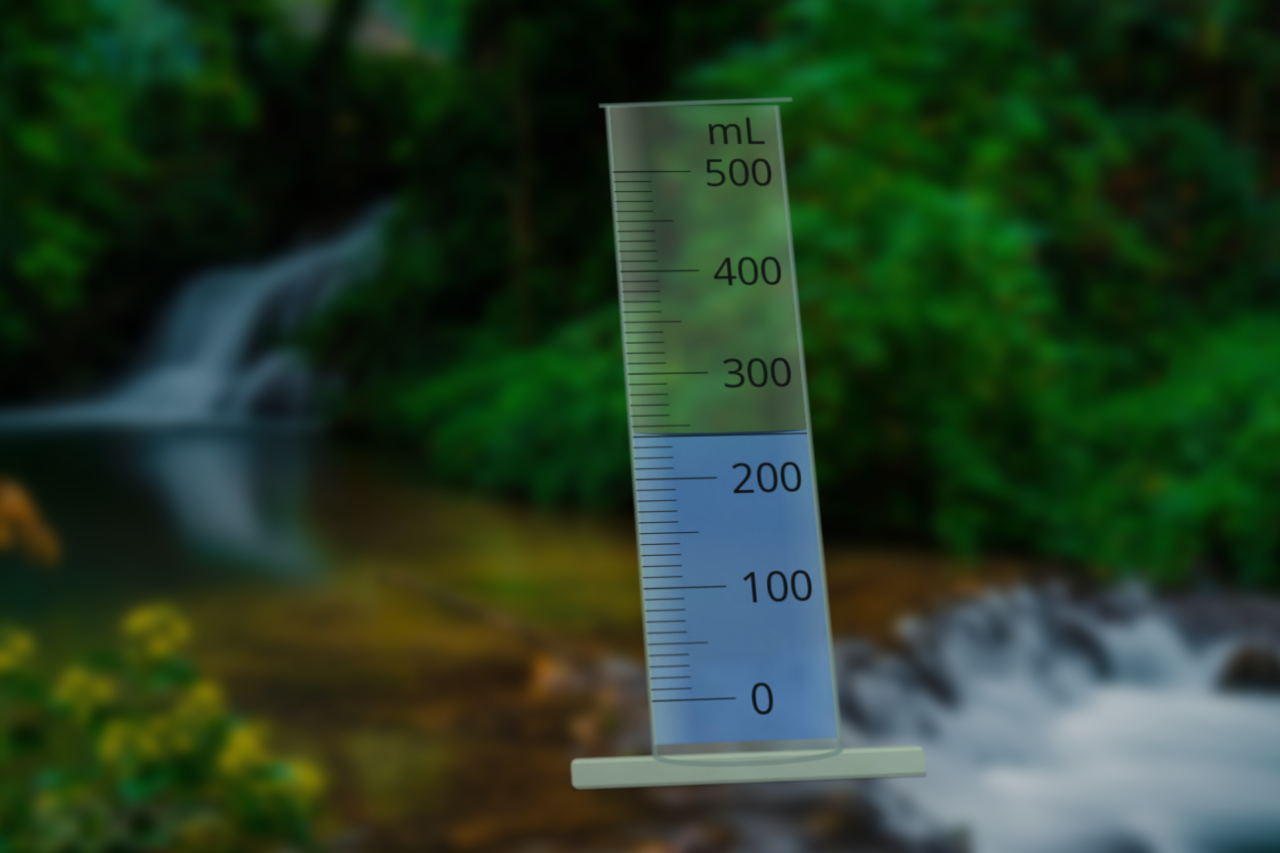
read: 240 mL
